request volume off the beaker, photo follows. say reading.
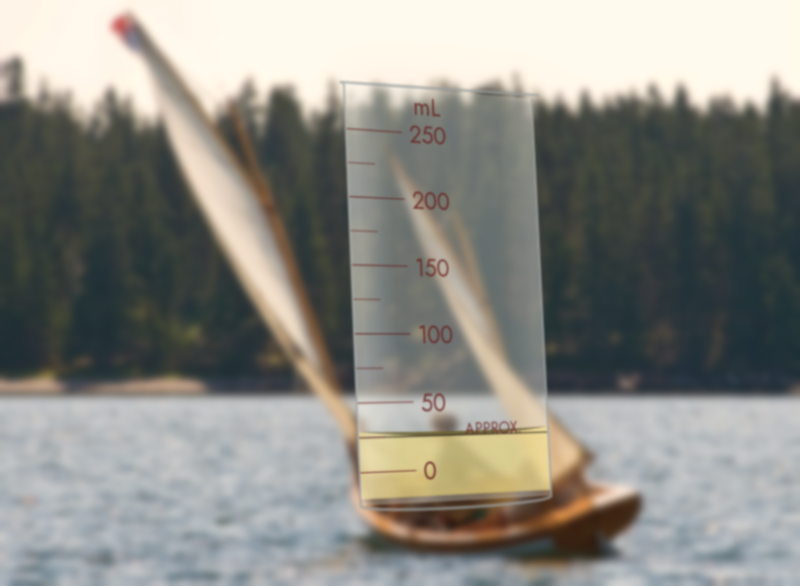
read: 25 mL
